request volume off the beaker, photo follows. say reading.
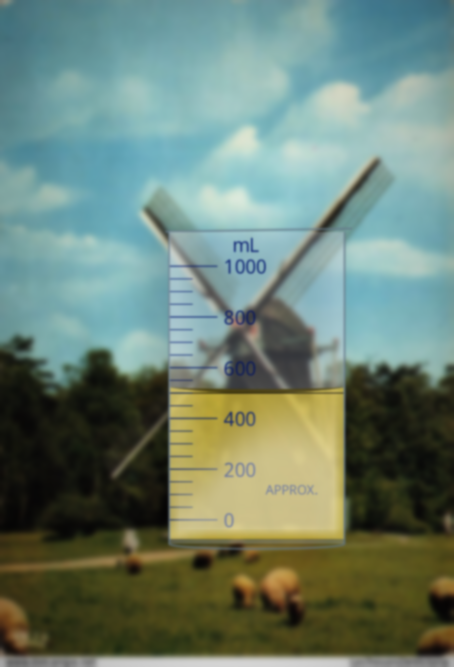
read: 500 mL
